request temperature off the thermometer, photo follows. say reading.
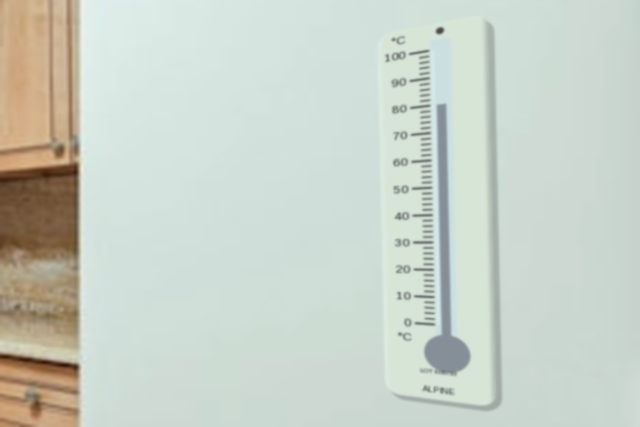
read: 80 °C
